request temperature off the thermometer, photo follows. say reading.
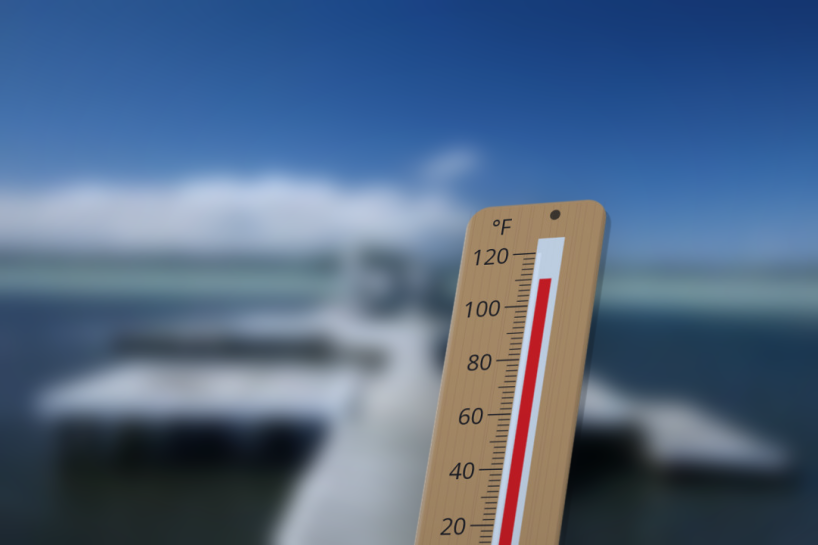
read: 110 °F
